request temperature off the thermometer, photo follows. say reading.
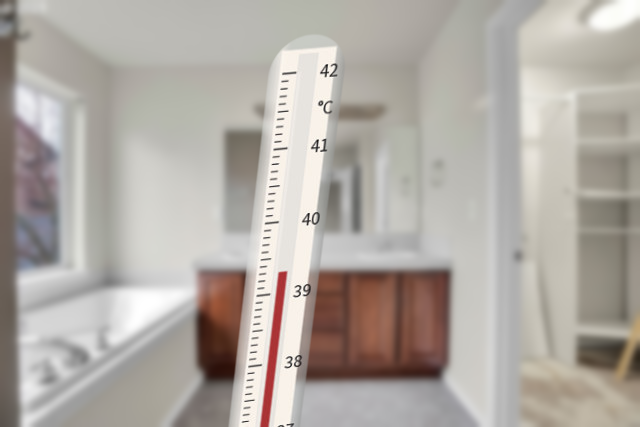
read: 39.3 °C
